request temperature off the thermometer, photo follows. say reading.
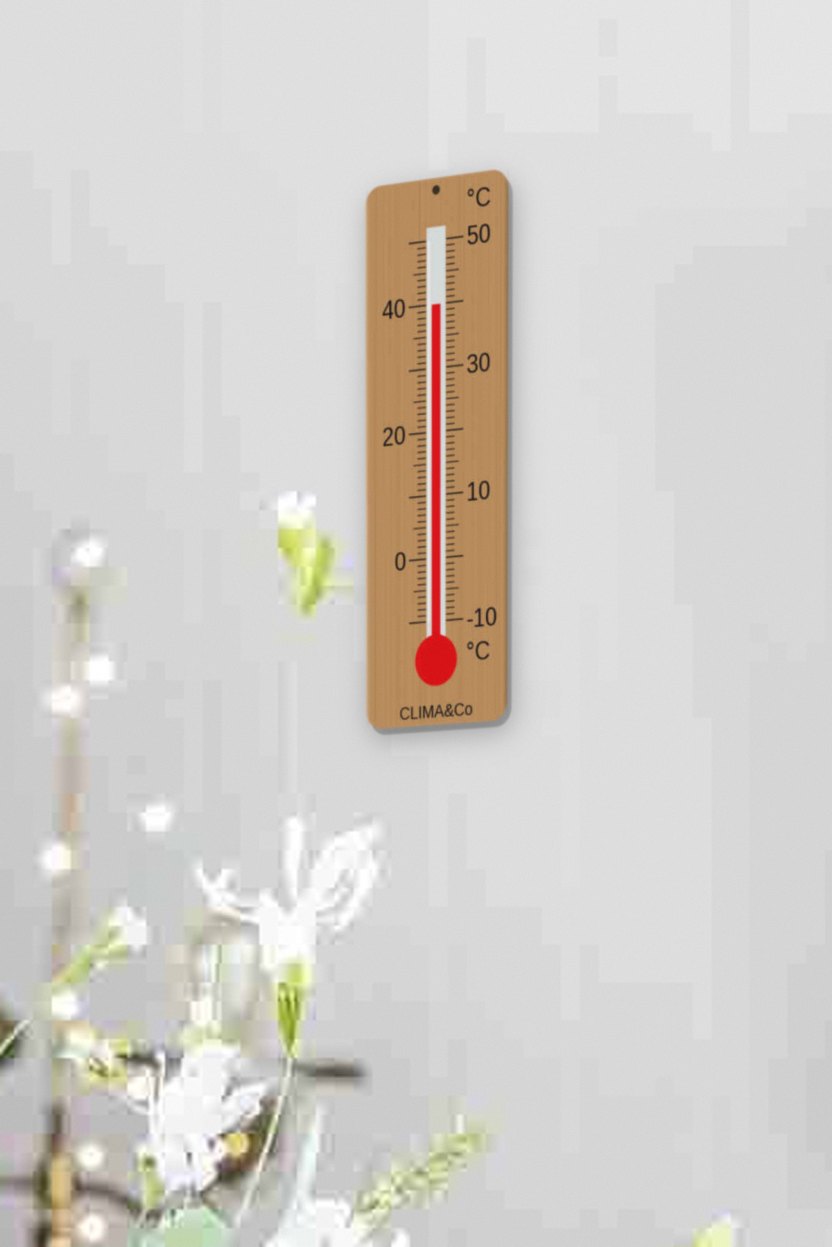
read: 40 °C
